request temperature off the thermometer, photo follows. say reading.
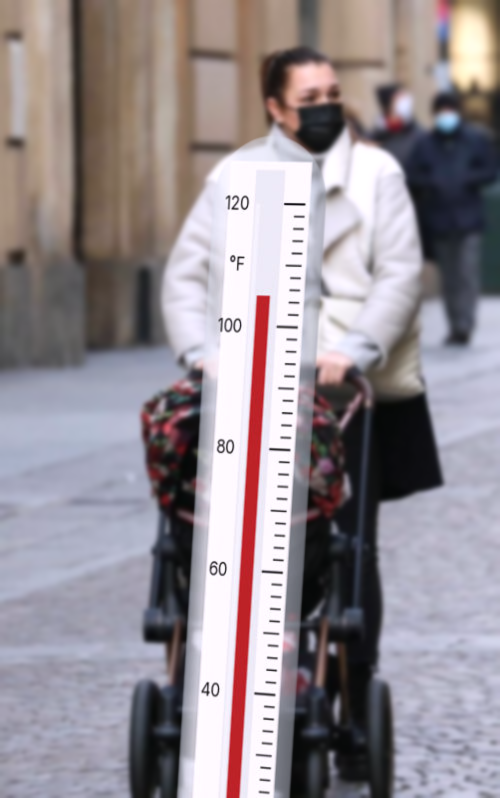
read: 105 °F
